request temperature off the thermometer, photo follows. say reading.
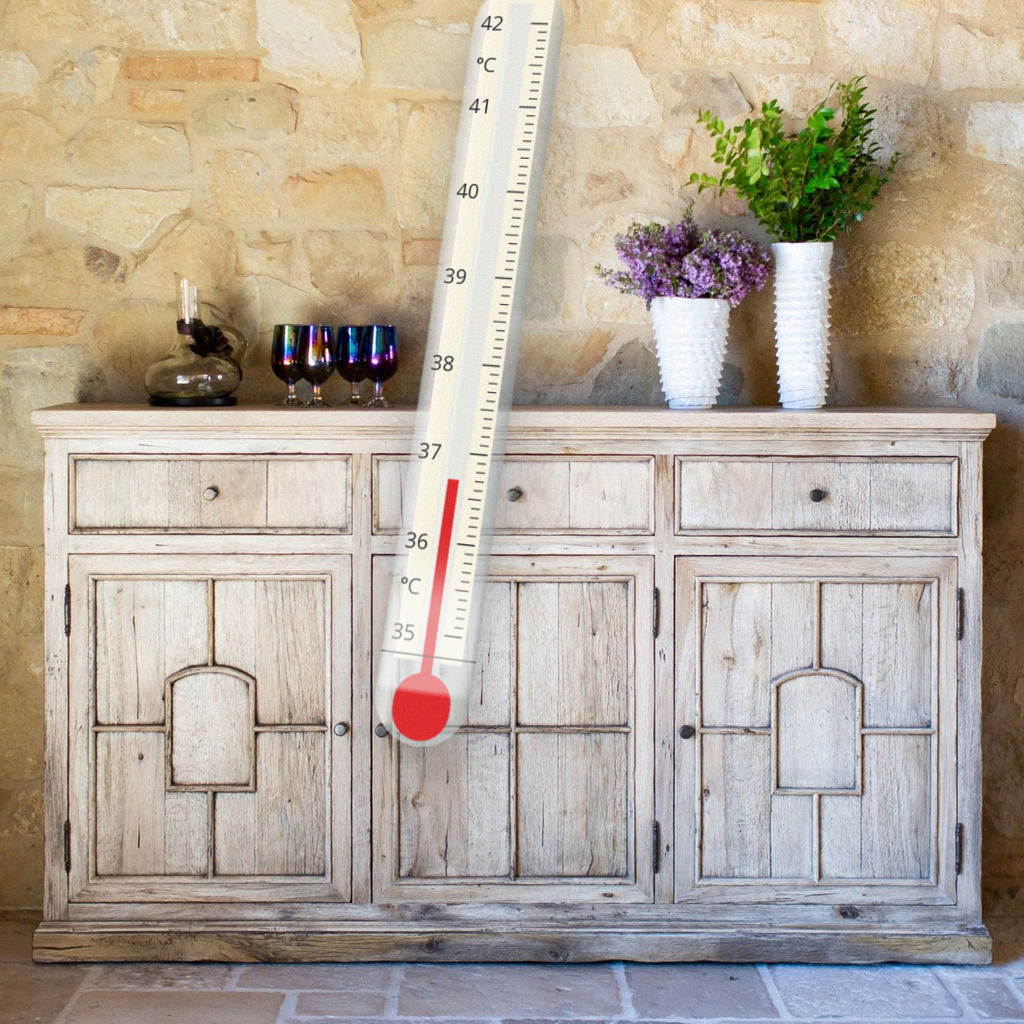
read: 36.7 °C
